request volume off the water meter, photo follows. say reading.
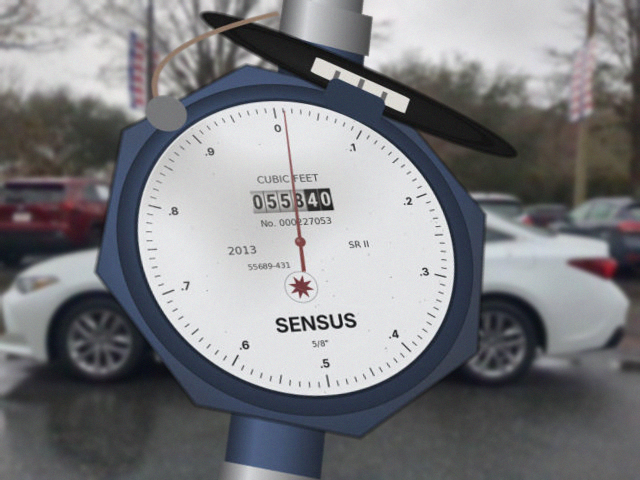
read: 55840.01 ft³
